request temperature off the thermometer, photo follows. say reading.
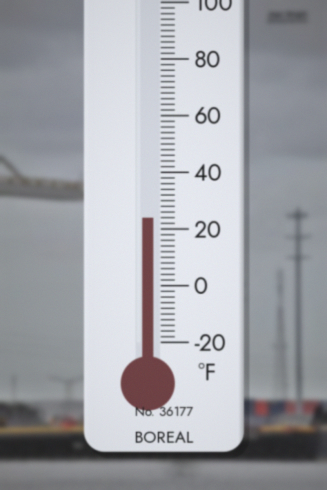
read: 24 °F
